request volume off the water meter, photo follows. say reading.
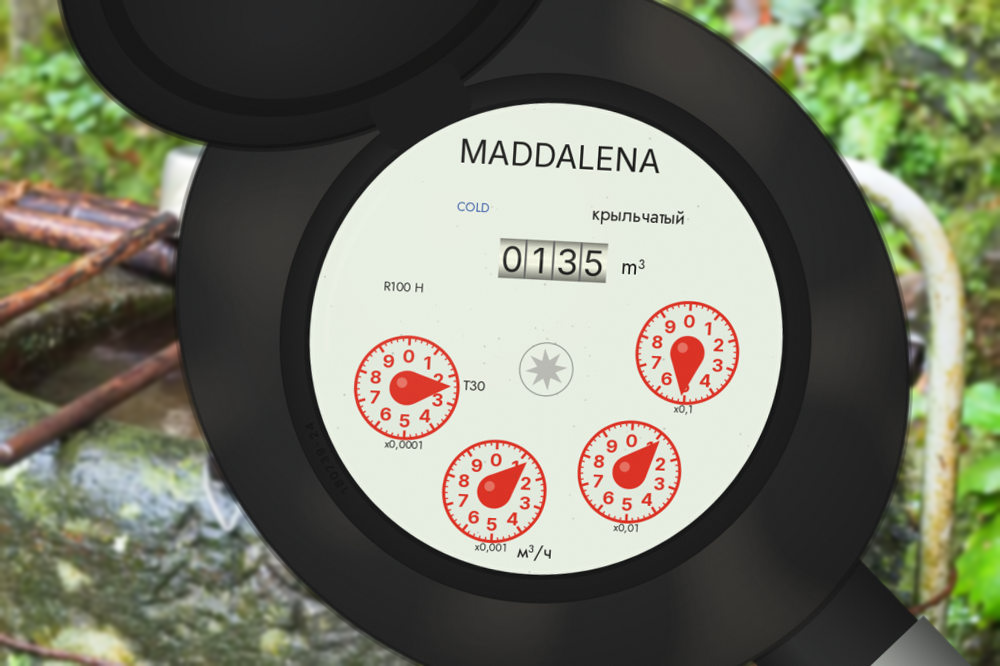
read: 135.5112 m³
